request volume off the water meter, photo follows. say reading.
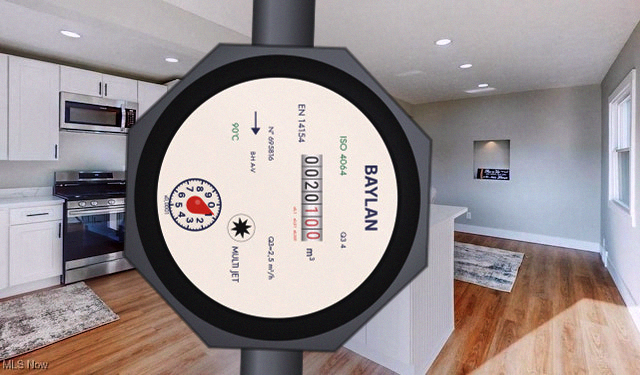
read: 20.1000 m³
